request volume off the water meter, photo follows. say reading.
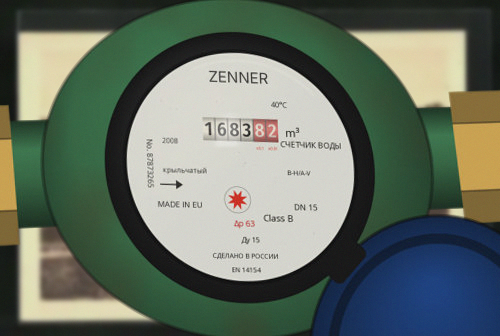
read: 1683.82 m³
